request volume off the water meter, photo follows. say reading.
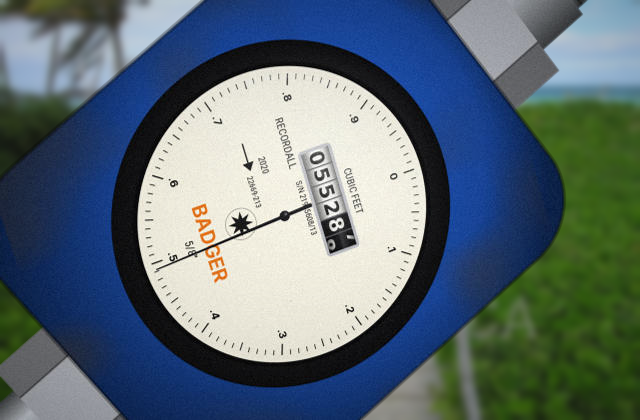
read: 55287.49 ft³
